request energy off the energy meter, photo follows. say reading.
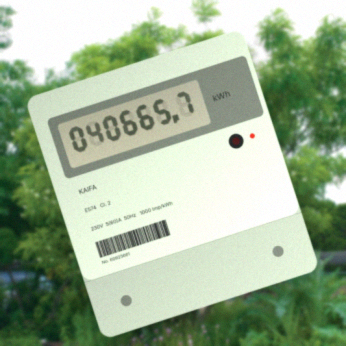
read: 40665.7 kWh
